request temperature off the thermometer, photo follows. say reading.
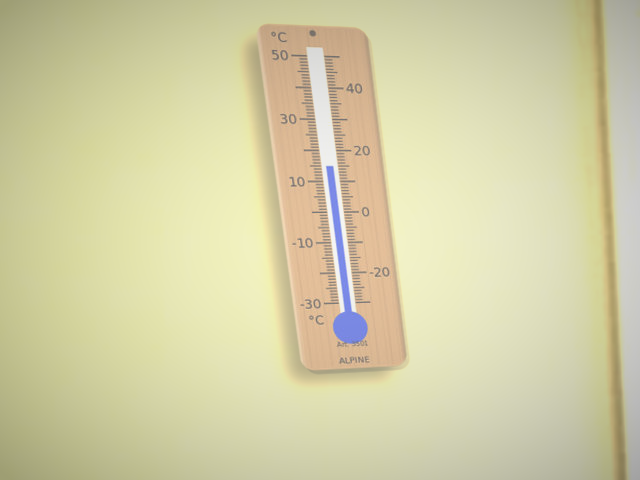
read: 15 °C
